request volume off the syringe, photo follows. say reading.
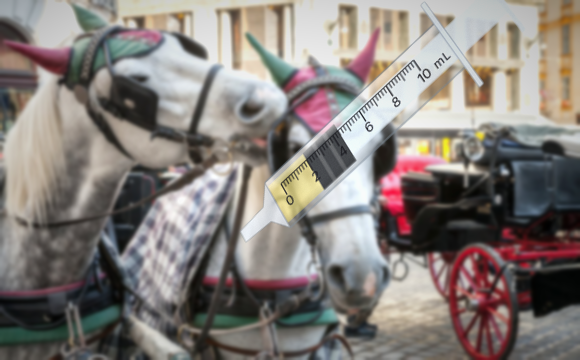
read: 2 mL
